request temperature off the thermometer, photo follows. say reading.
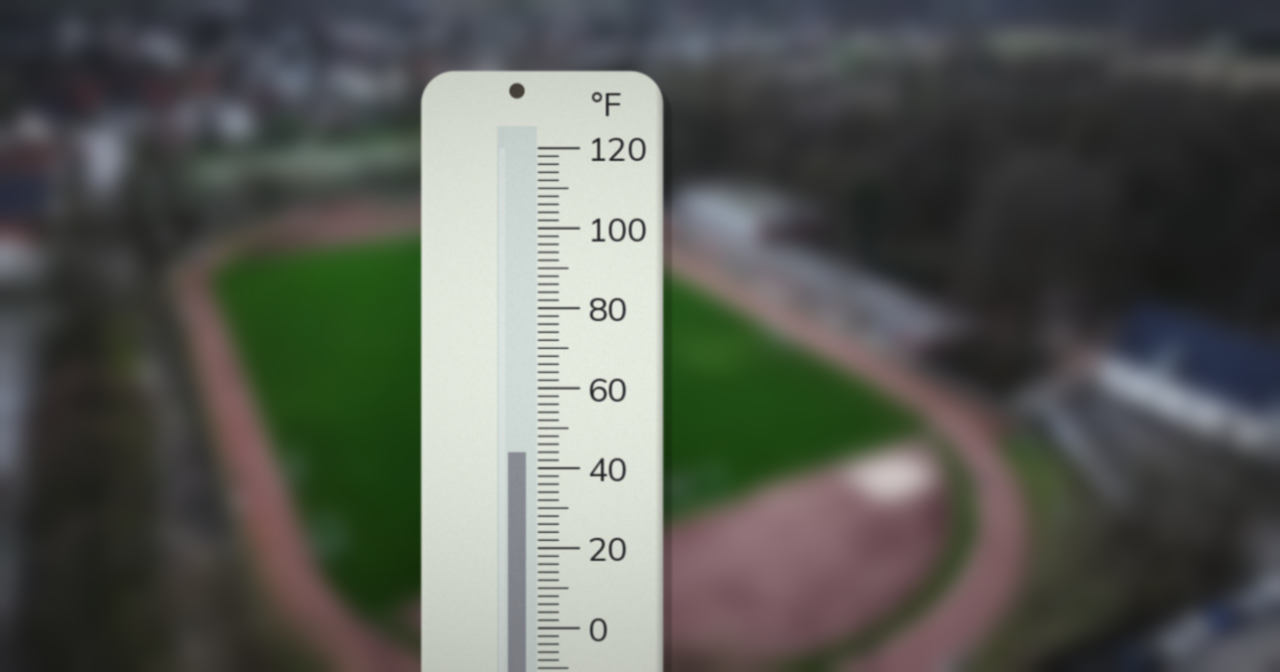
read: 44 °F
